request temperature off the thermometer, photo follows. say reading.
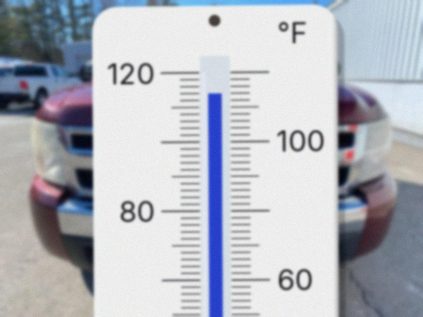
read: 114 °F
